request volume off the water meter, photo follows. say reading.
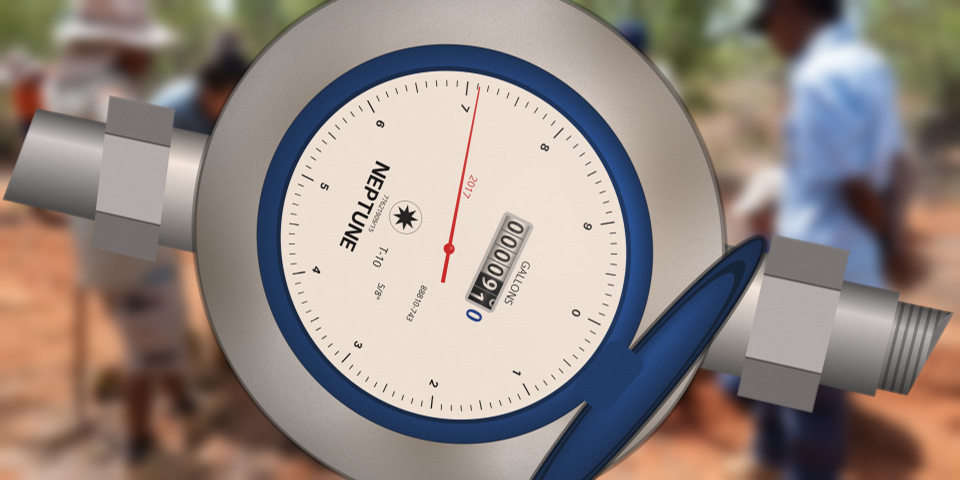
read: 907.1 gal
